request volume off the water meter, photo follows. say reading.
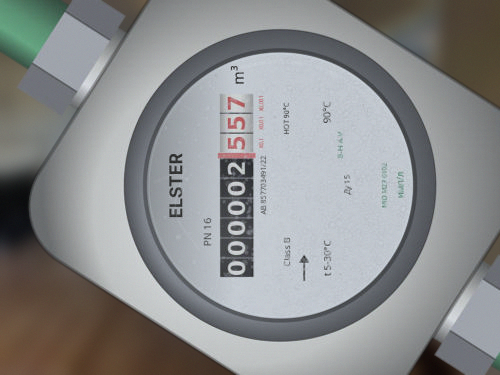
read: 2.557 m³
